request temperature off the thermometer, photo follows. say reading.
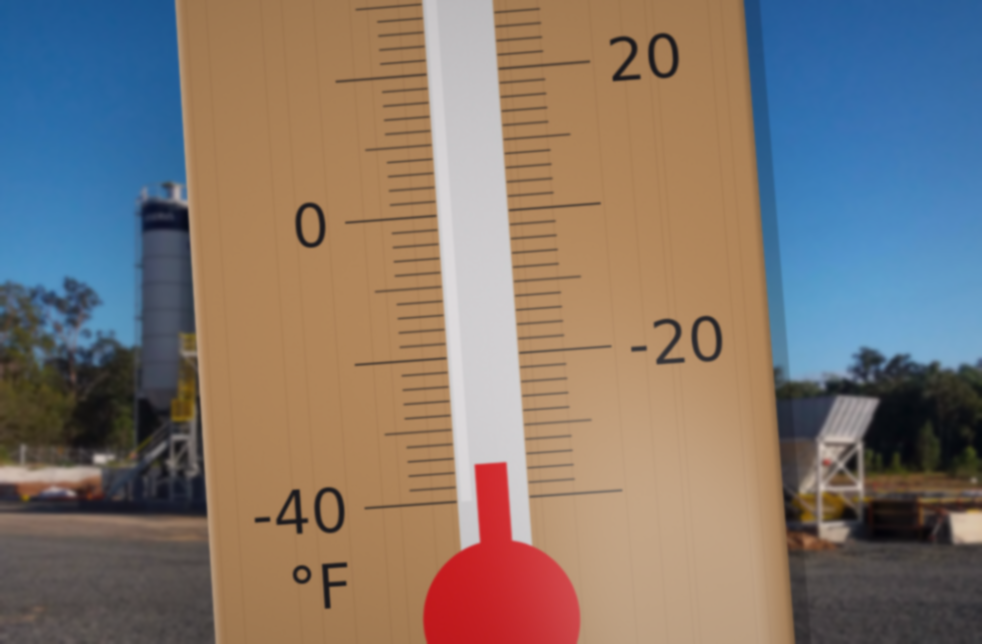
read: -35 °F
